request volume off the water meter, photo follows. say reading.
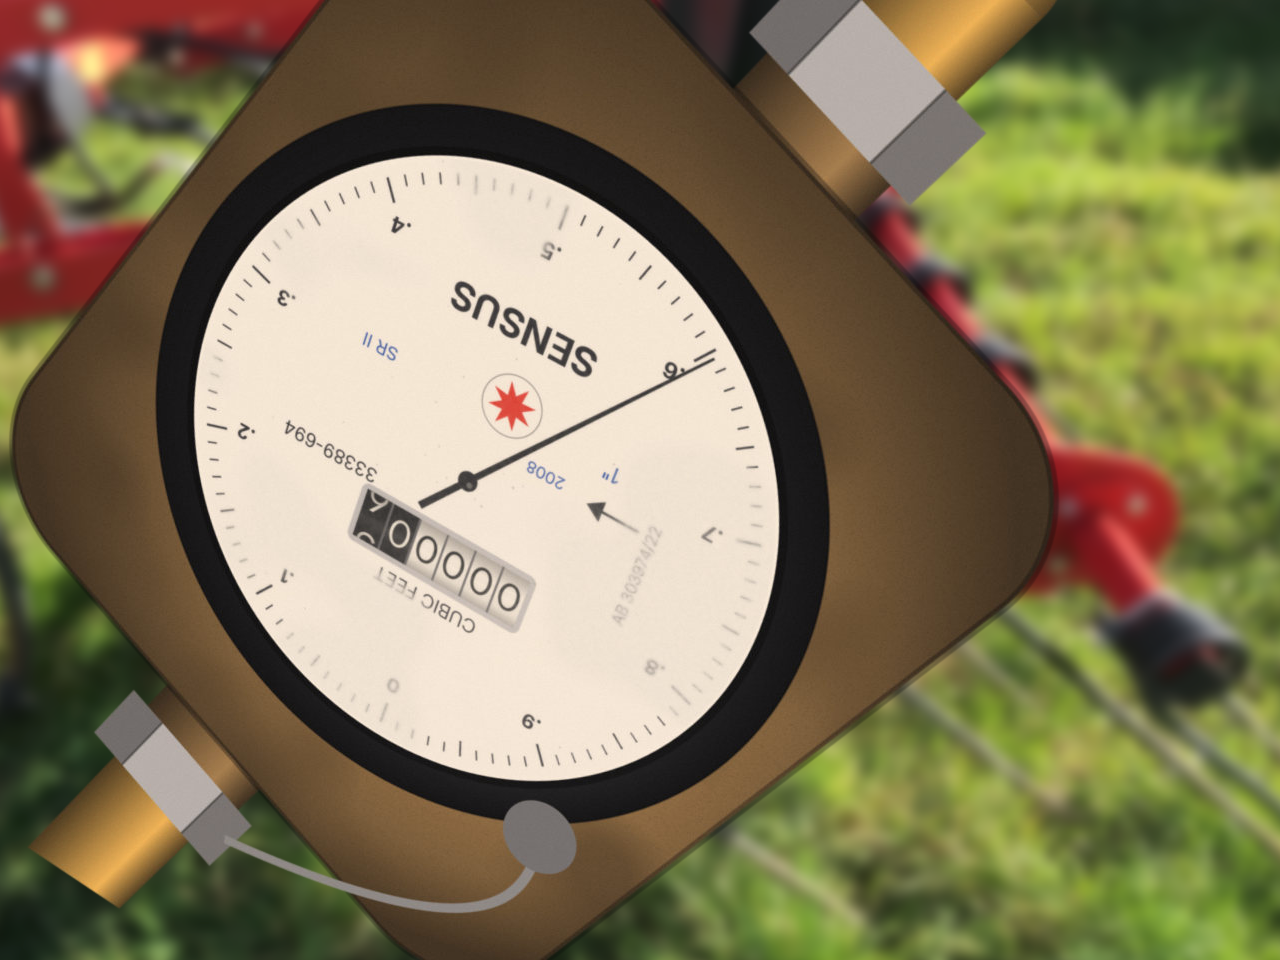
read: 5.60 ft³
